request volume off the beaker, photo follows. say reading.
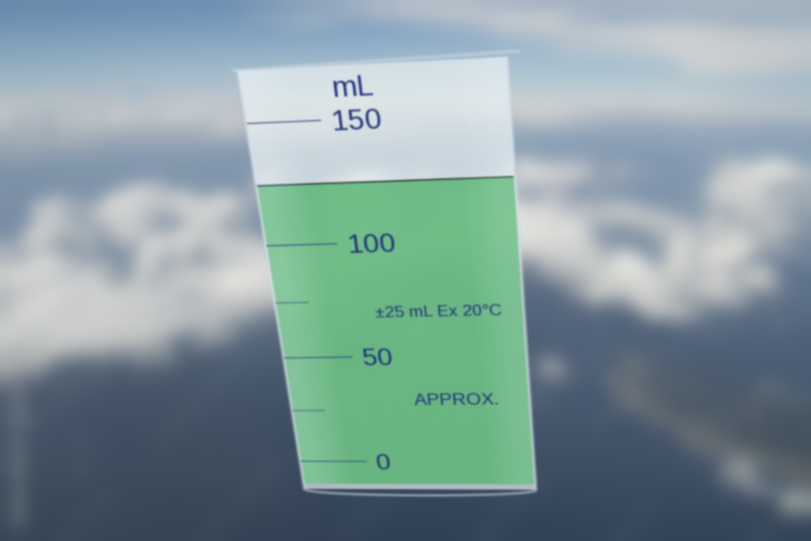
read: 125 mL
